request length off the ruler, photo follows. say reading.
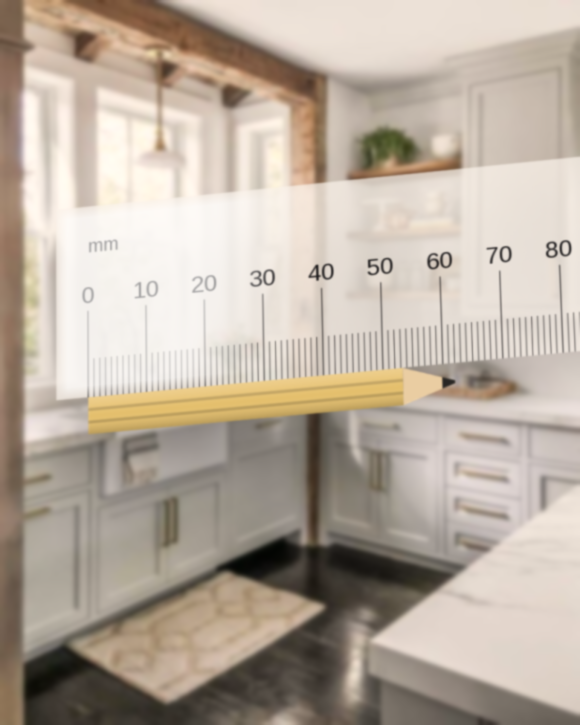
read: 62 mm
